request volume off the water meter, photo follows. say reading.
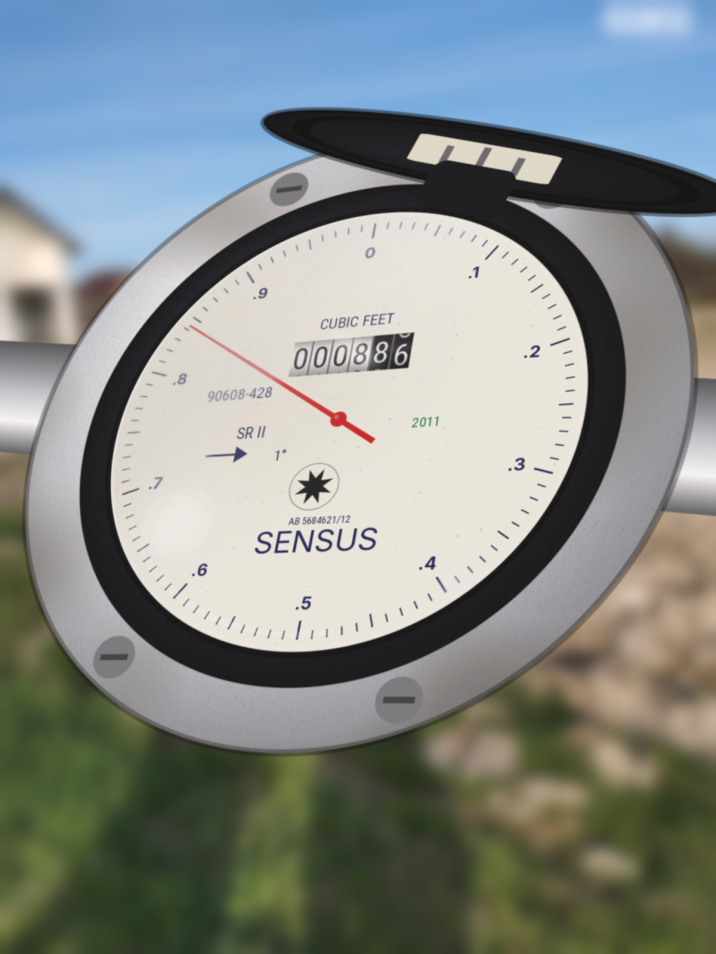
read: 885.84 ft³
